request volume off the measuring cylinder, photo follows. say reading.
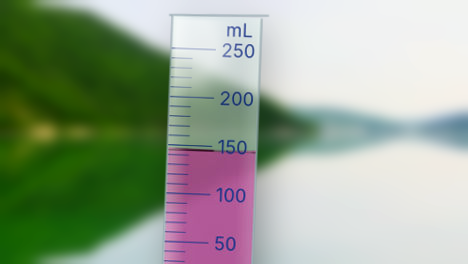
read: 145 mL
